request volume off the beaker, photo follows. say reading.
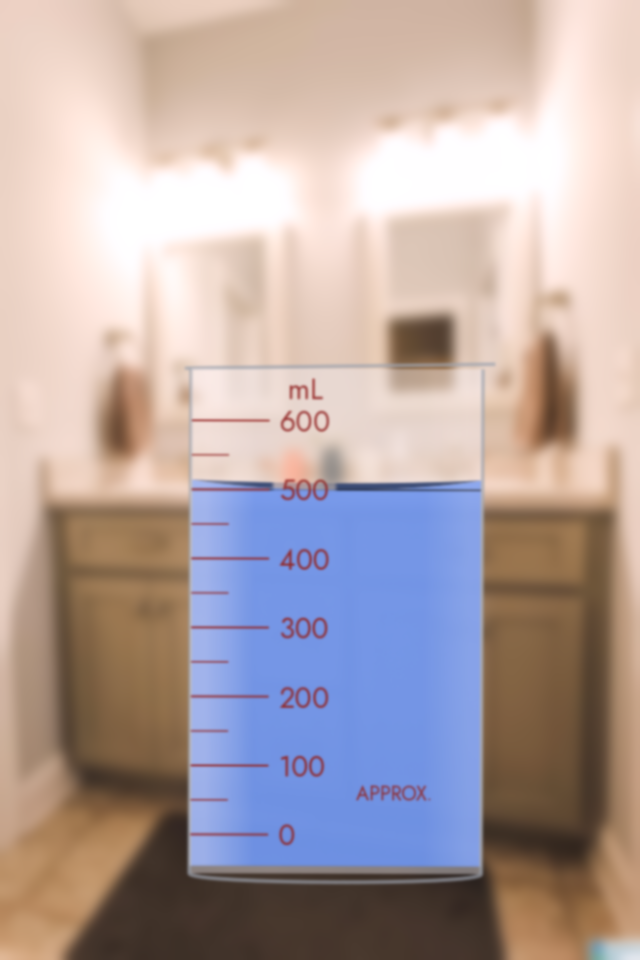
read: 500 mL
